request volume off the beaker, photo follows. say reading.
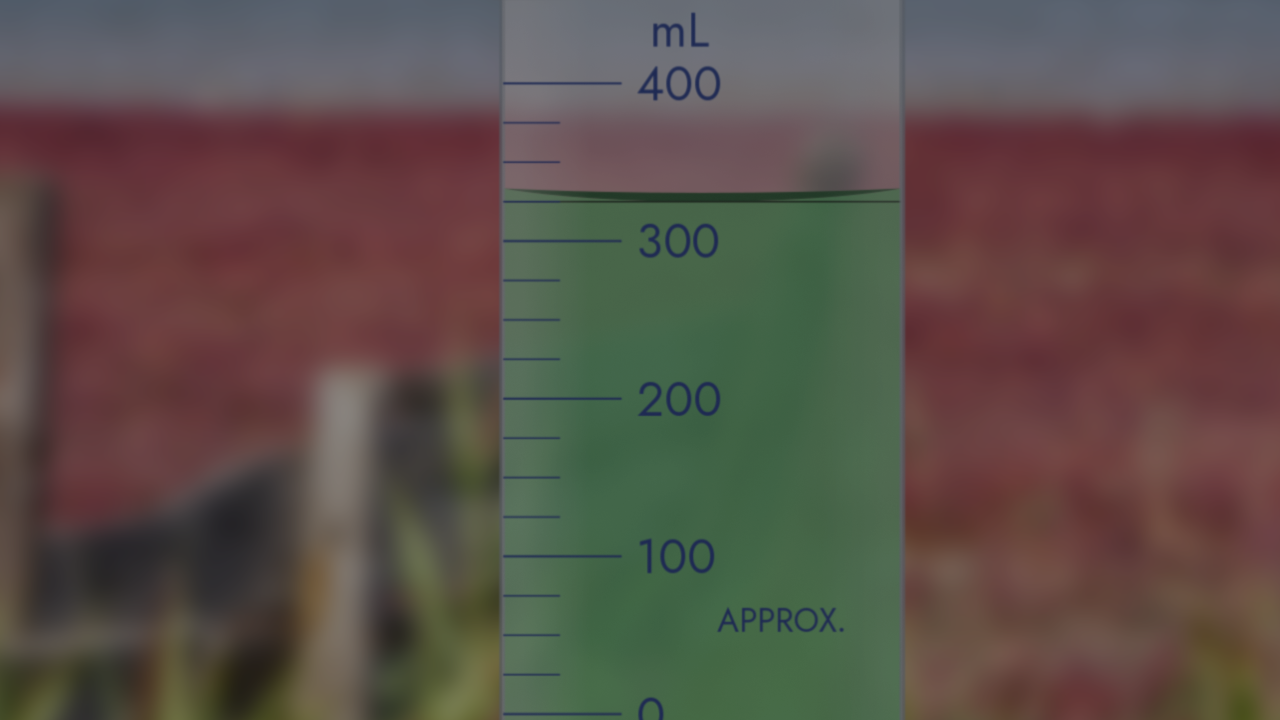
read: 325 mL
